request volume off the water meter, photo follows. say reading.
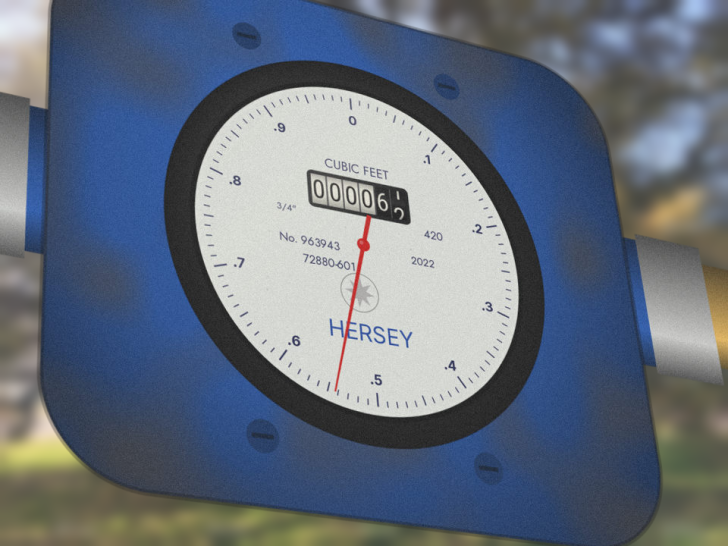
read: 61.54 ft³
